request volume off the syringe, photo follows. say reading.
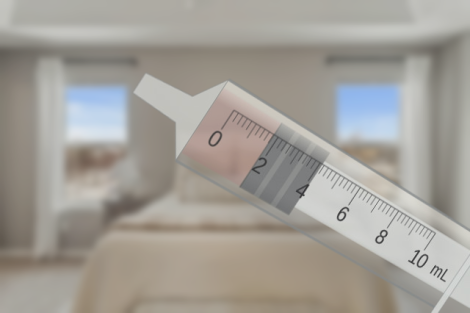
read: 1.8 mL
